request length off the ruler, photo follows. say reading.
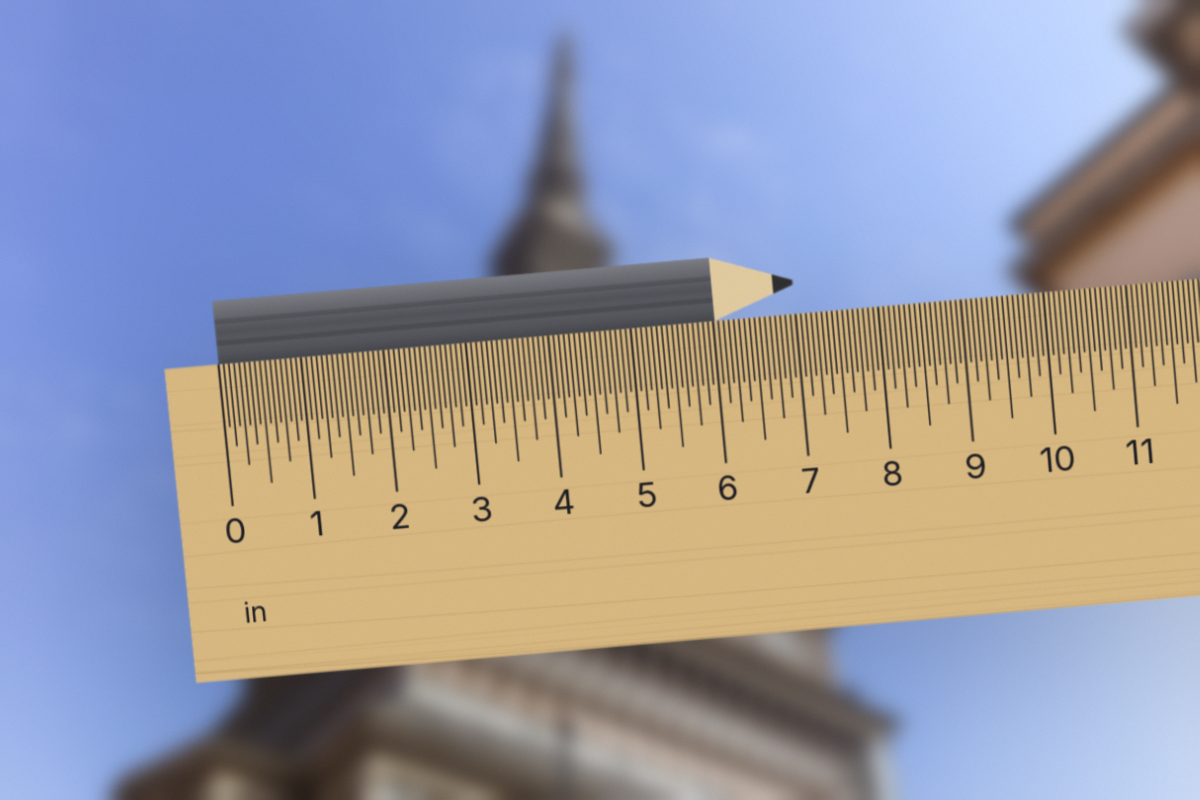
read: 7 in
